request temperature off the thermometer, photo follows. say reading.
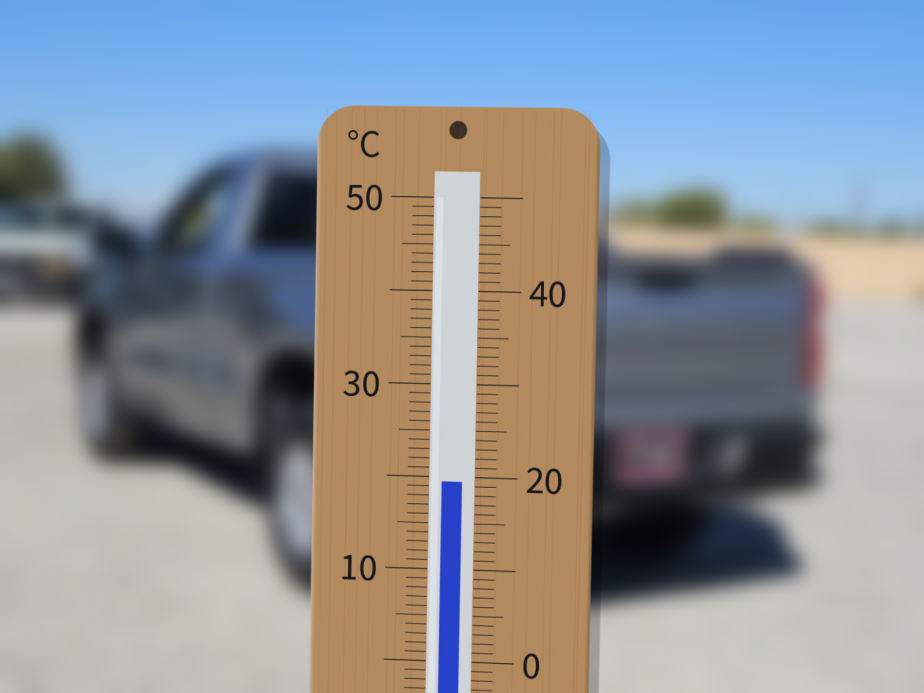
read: 19.5 °C
